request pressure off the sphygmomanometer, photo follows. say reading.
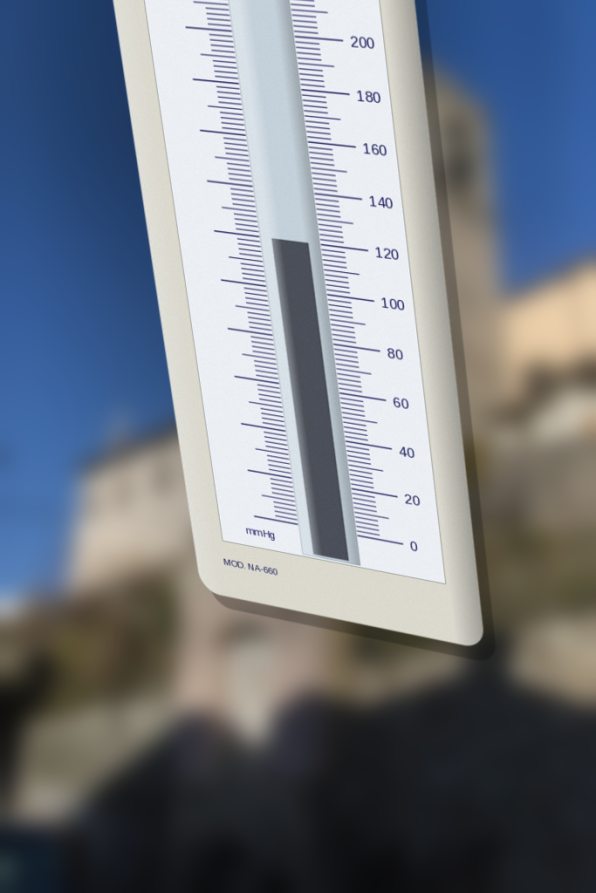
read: 120 mmHg
